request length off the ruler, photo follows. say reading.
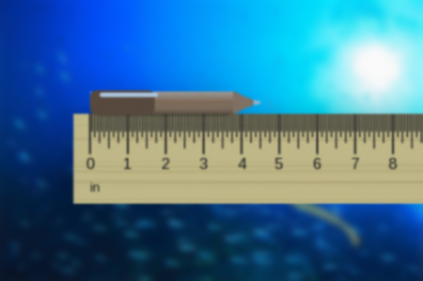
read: 4.5 in
